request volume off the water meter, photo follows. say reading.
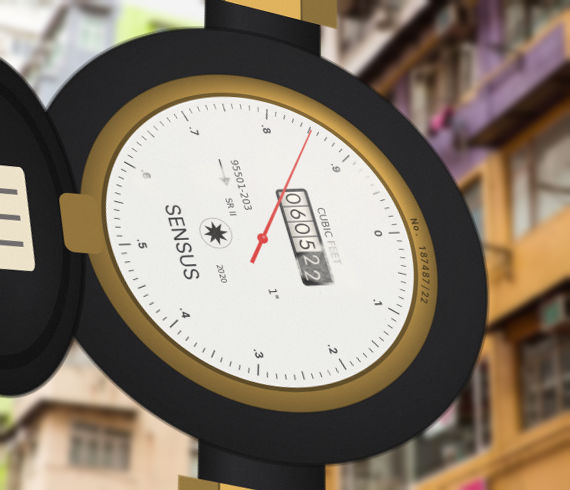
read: 60521.85 ft³
